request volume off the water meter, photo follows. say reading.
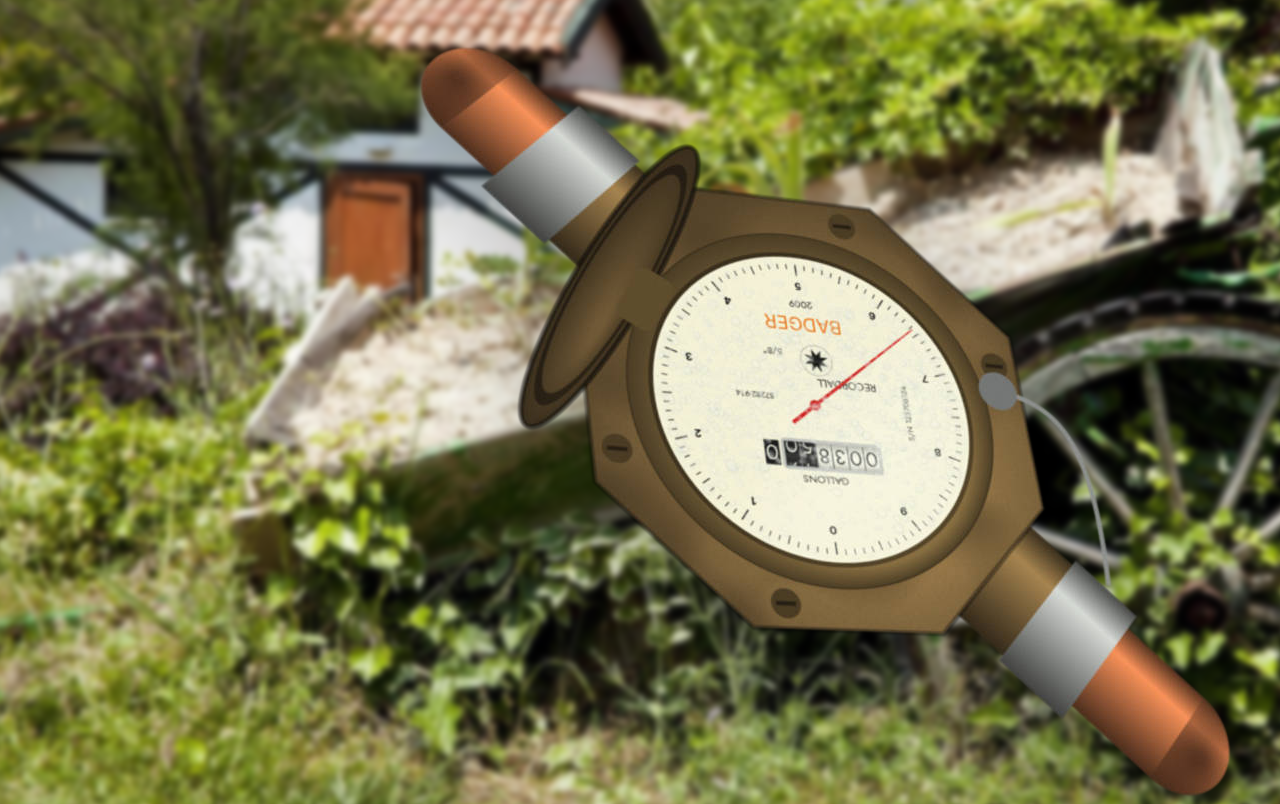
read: 38496.4 gal
